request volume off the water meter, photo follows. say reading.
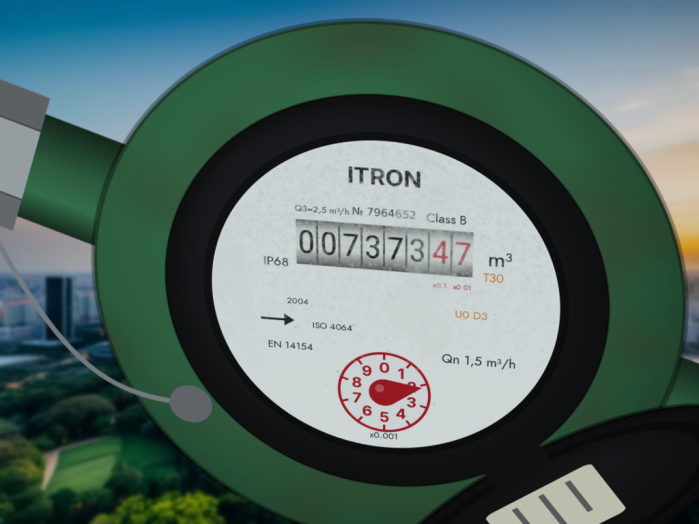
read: 7373.472 m³
